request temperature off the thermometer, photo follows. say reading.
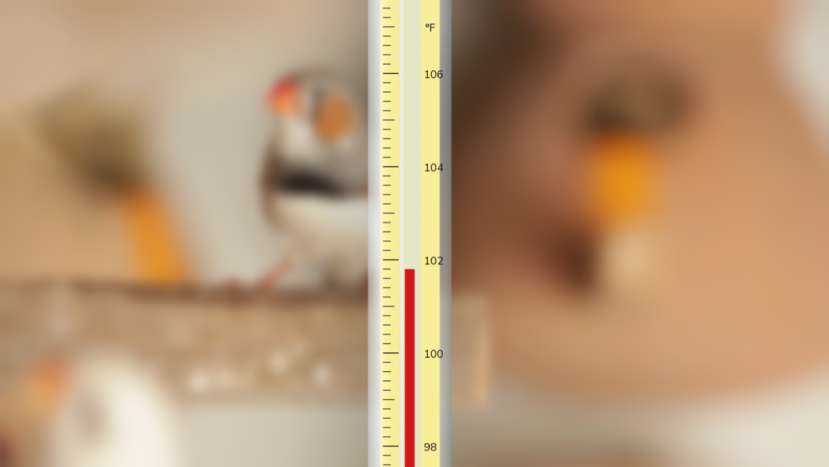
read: 101.8 °F
